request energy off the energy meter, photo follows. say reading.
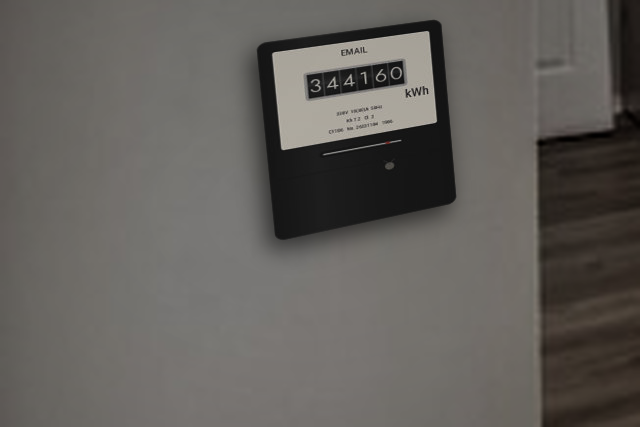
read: 344160 kWh
